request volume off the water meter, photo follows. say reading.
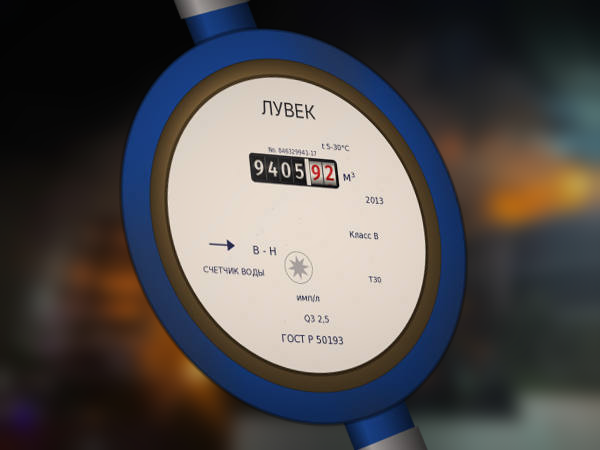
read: 9405.92 m³
